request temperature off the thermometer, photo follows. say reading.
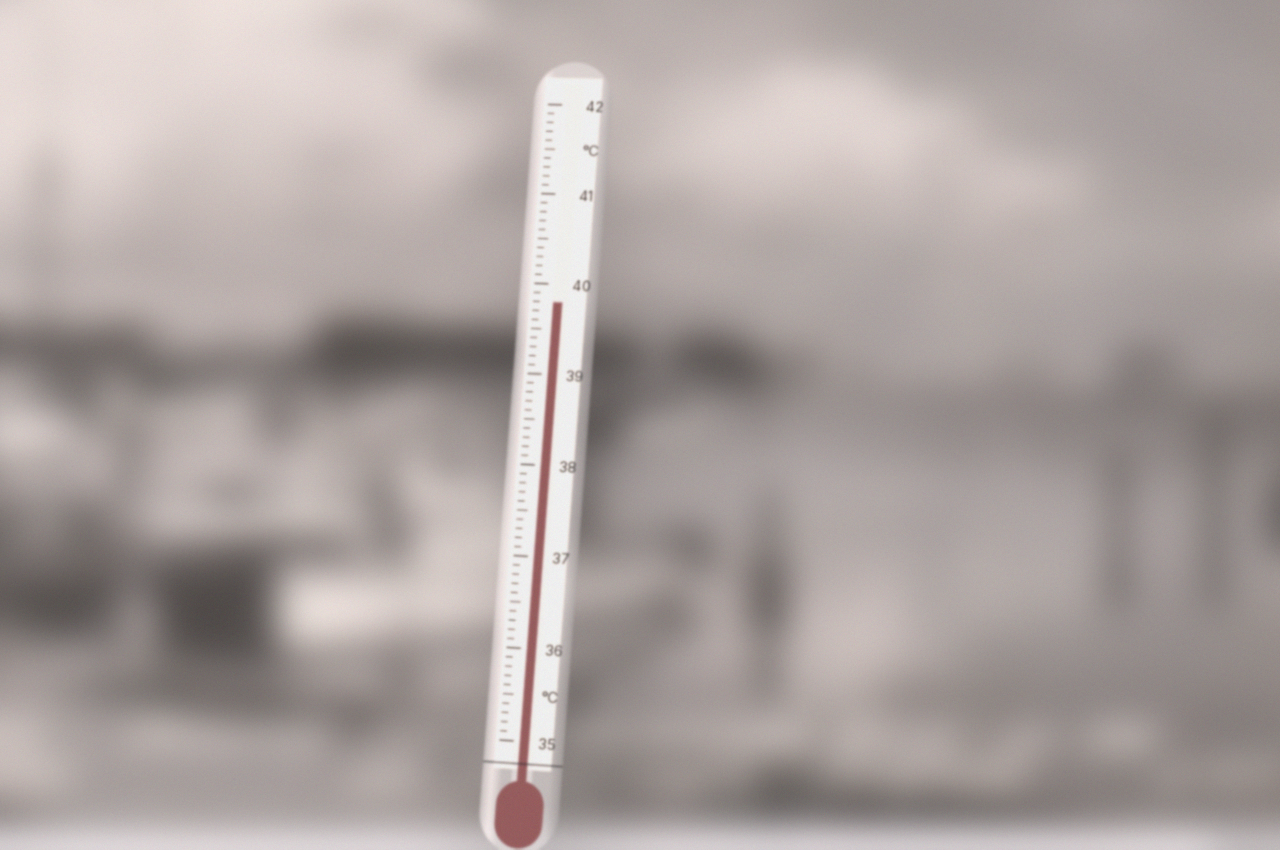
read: 39.8 °C
